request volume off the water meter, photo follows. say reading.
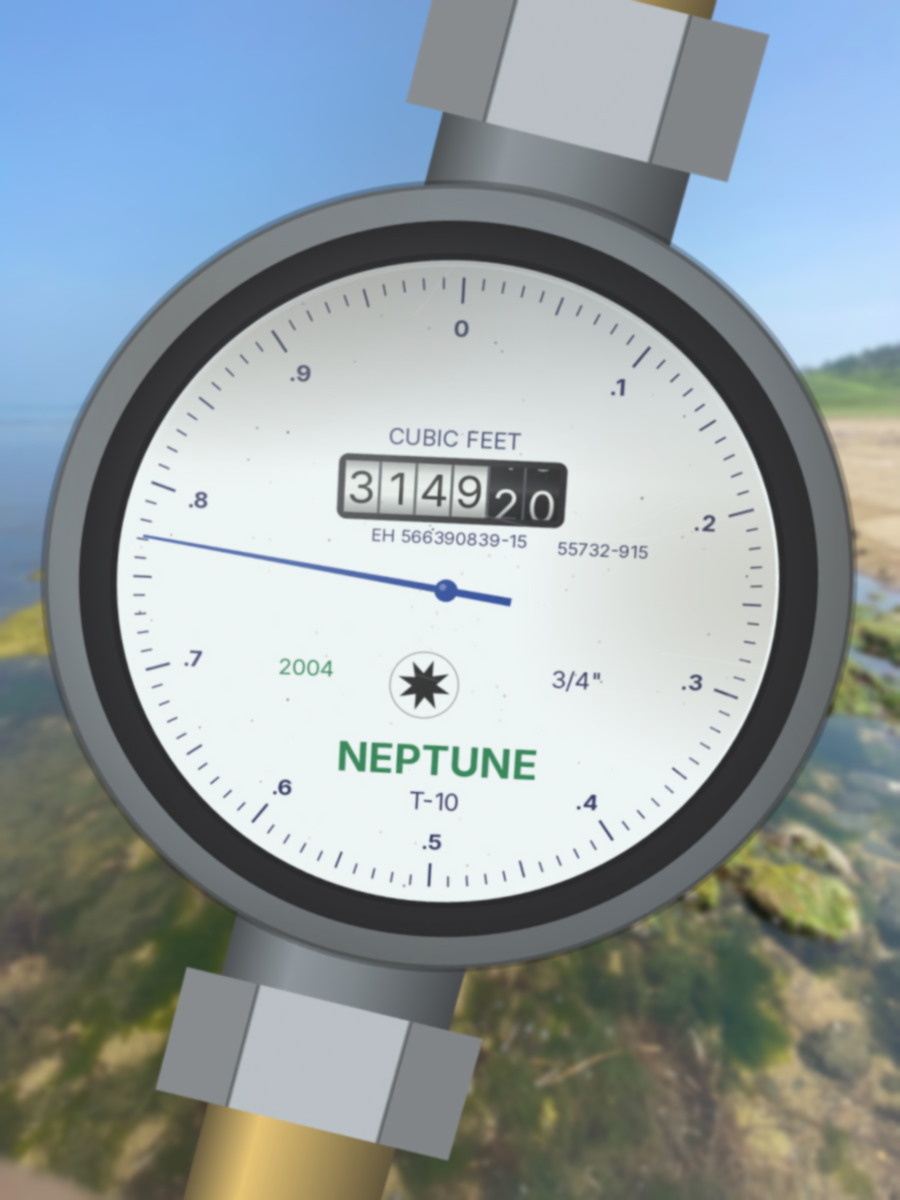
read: 314919.77 ft³
